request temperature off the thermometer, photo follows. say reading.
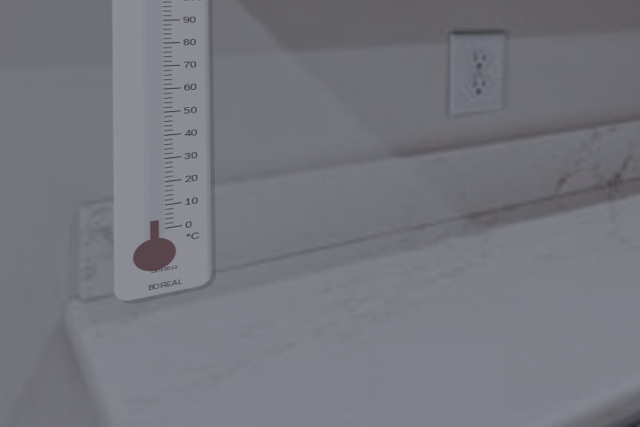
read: 4 °C
